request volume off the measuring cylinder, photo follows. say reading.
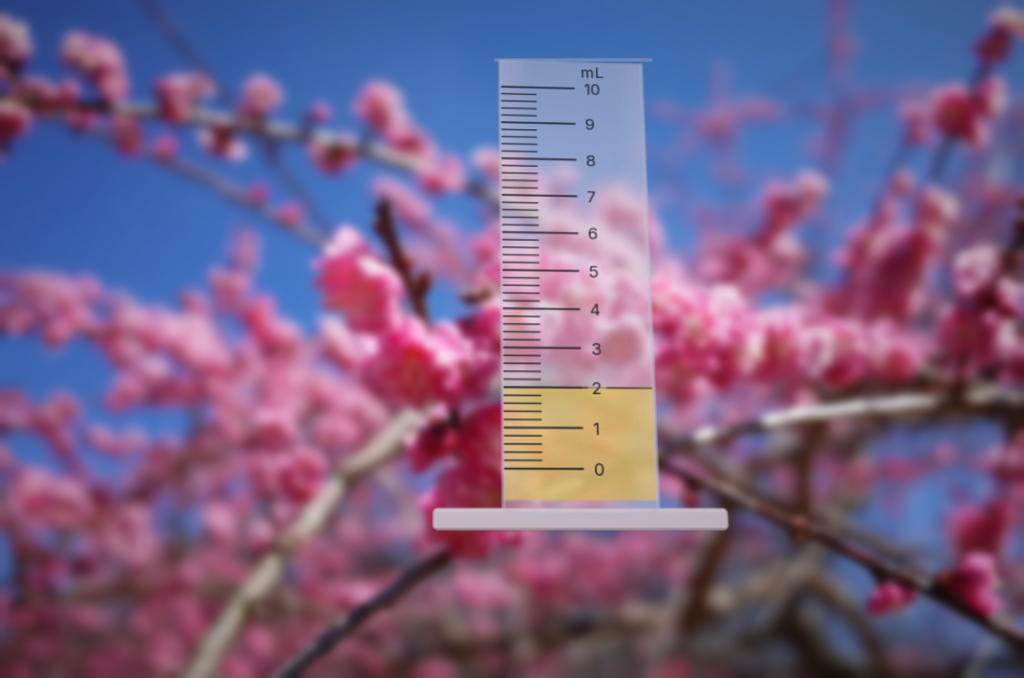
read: 2 mL
